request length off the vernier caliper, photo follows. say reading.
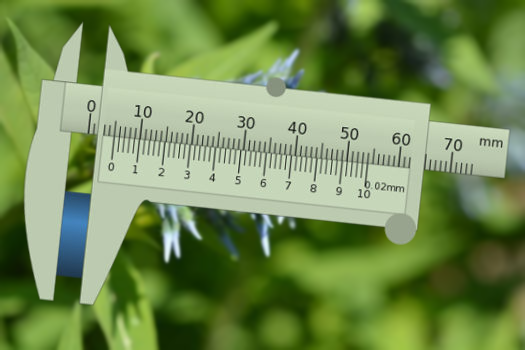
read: 5.0 mm
